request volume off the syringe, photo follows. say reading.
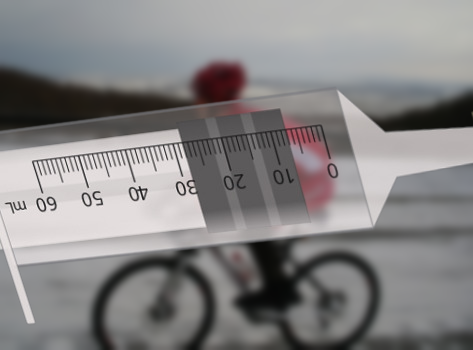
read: 7 mL
